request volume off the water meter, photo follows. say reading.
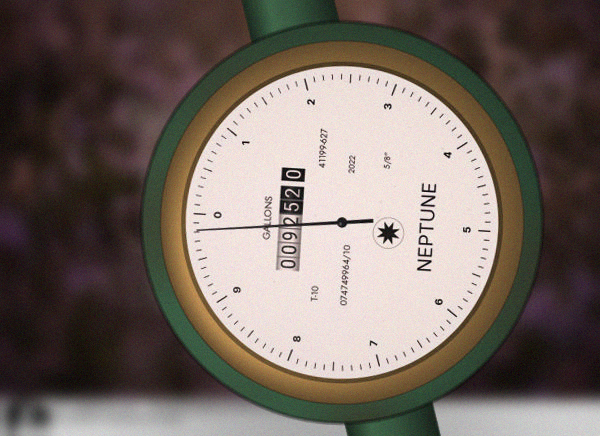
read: 92519.8 gal
